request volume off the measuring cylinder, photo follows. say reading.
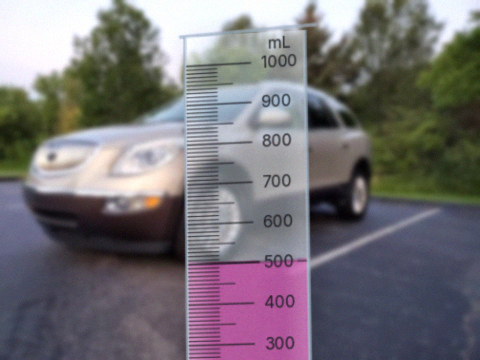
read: 500 mL
